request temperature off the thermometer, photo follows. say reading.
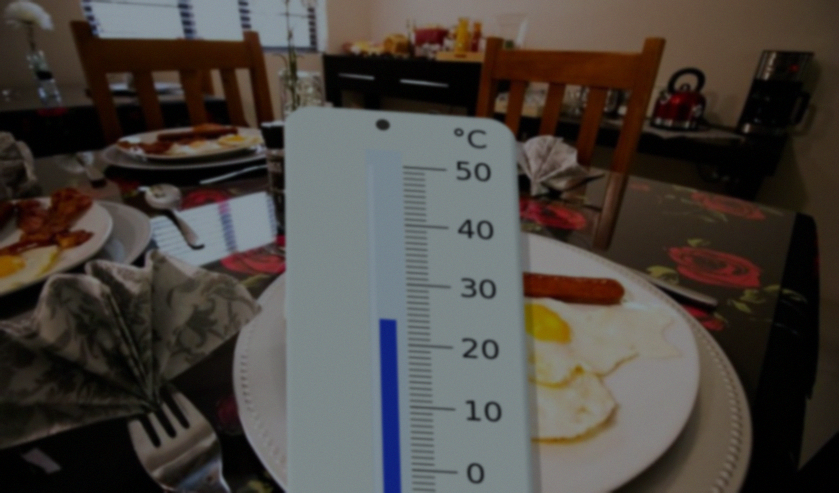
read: 24 °C
